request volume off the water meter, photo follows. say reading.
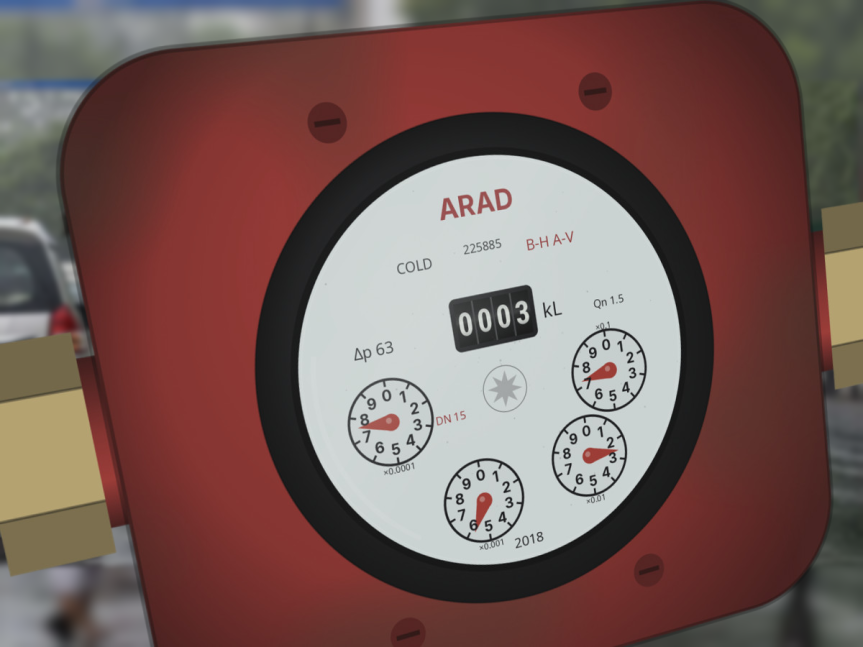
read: 3.7257 kL
